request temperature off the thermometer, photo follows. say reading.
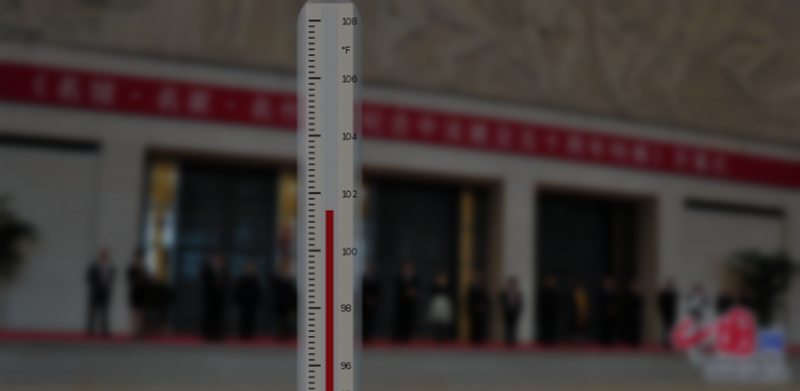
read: 101.4 °F
